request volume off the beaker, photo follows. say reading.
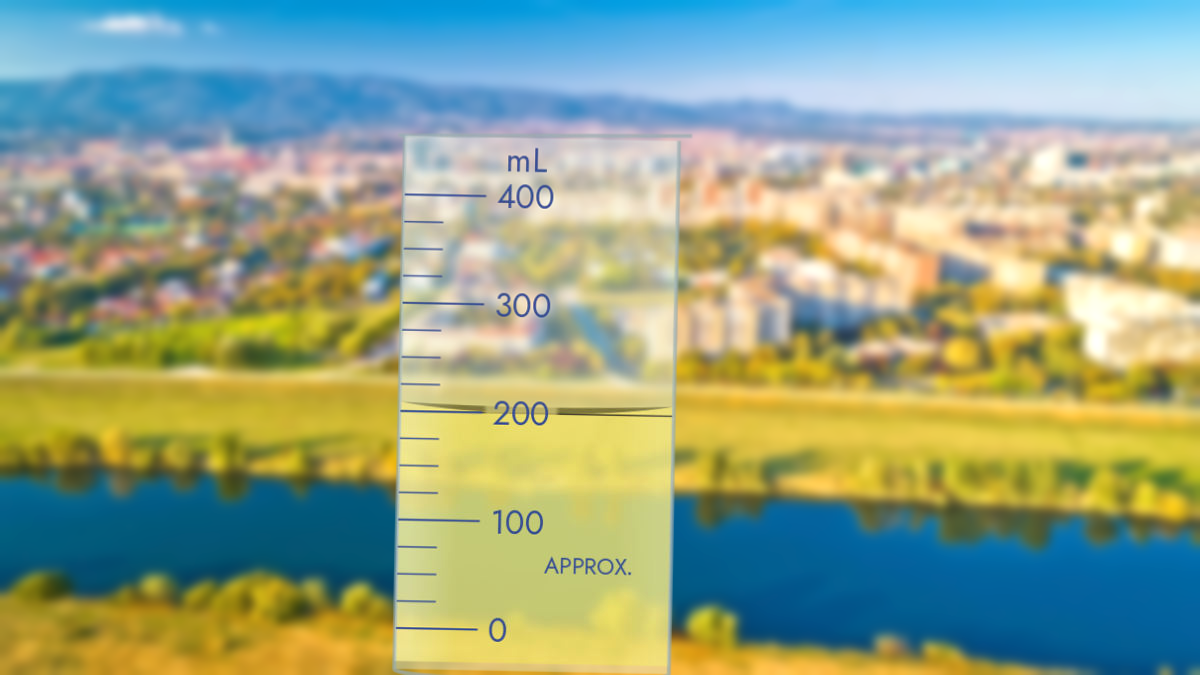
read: 200 mL
